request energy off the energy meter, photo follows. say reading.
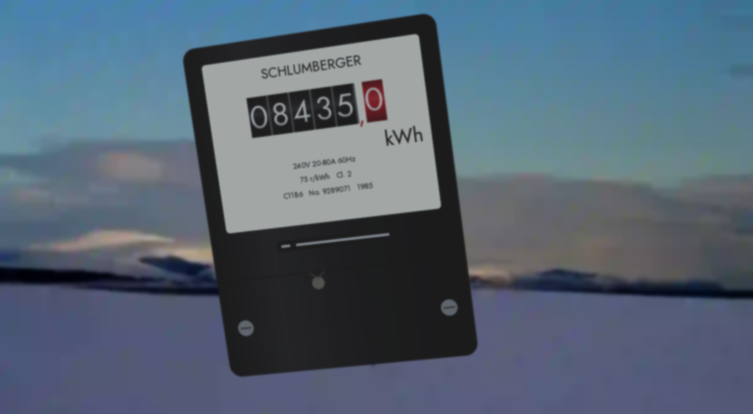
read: 8435.0 kWh
